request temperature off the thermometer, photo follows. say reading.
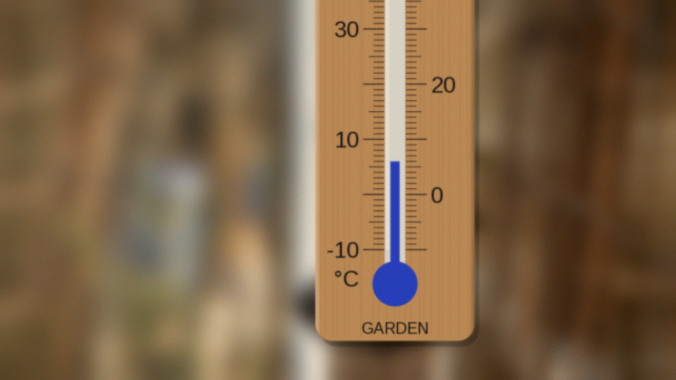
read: 6 °C
